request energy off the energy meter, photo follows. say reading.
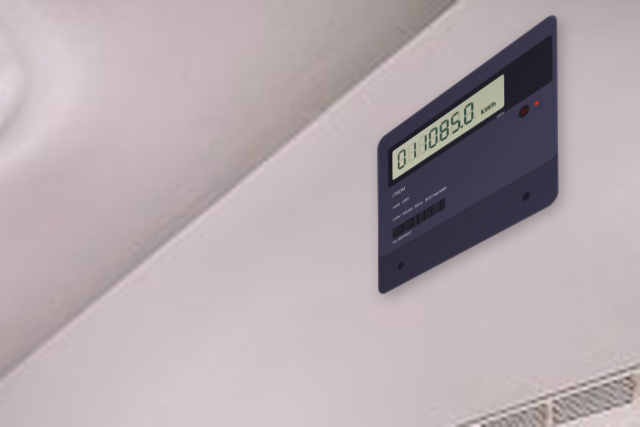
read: 11085.0 kWh
